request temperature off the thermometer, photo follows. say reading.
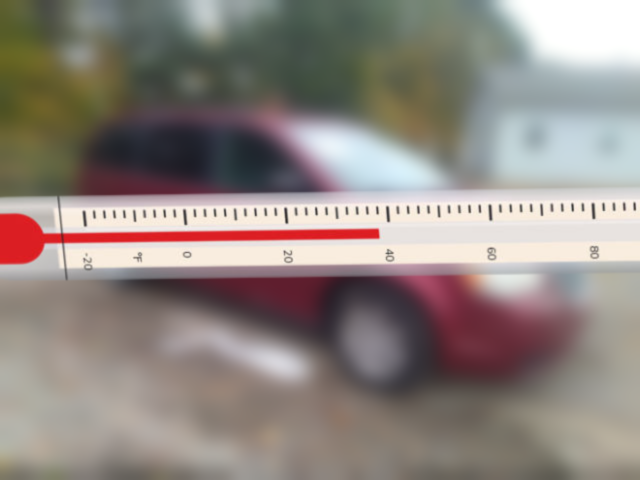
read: 38 °F
